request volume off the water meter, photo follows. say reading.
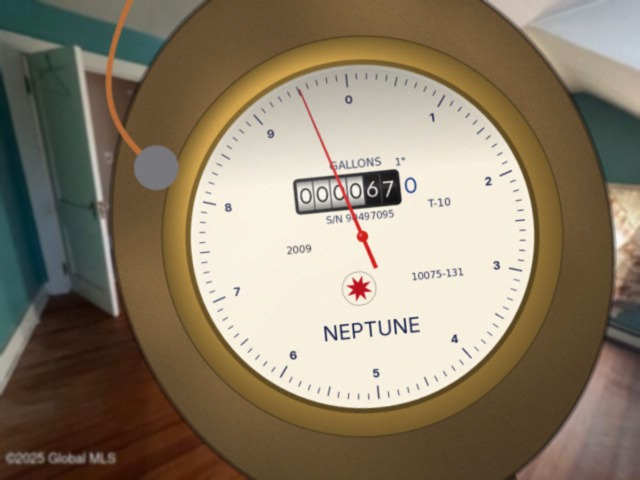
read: 669.5 gal
